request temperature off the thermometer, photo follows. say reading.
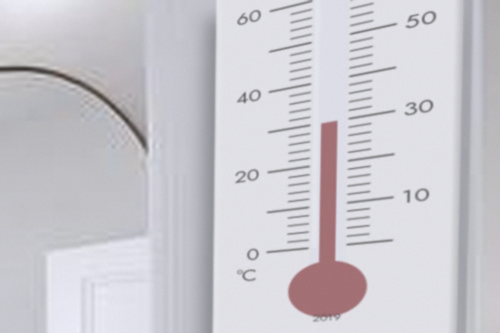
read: 30 °C
